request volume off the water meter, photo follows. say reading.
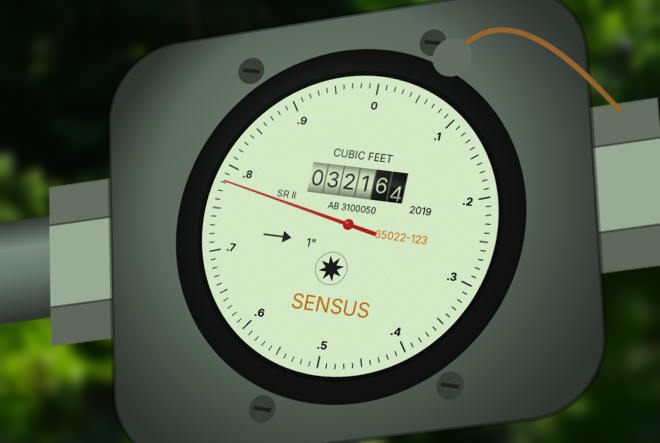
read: 32163.78 ft³
